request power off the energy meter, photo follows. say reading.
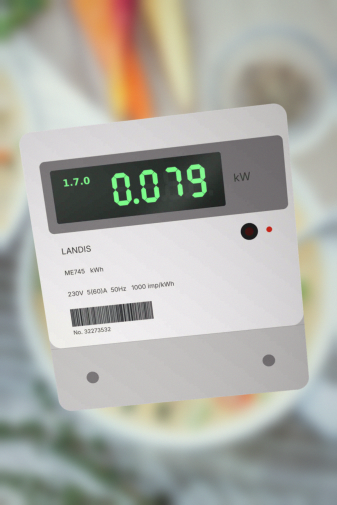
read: 0.079 kW
